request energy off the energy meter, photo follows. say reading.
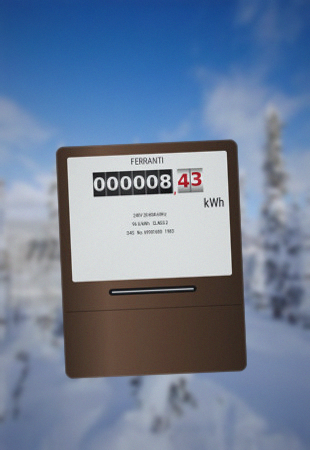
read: 8.43 kWh
